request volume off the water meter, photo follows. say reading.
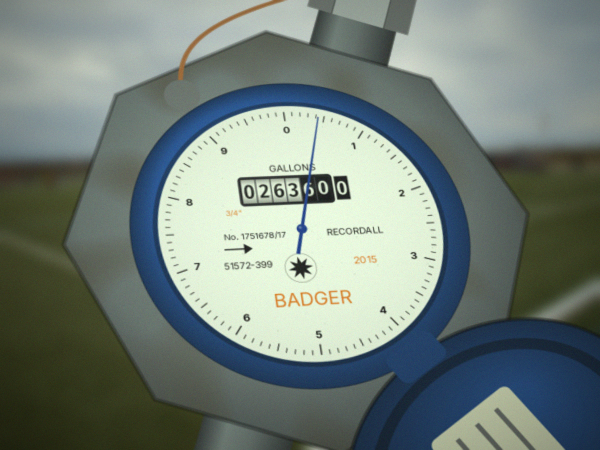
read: 263600.4 gal
